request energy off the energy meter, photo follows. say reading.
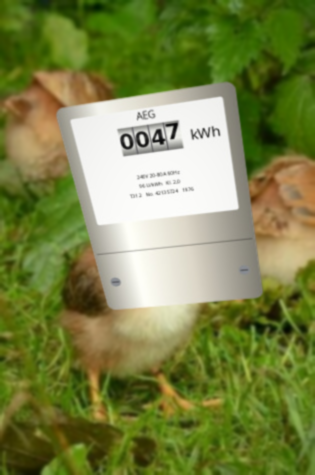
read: 47 kWh
